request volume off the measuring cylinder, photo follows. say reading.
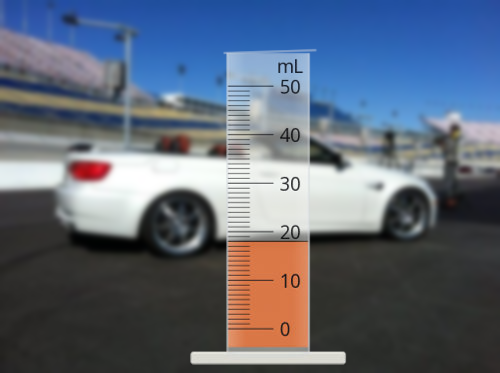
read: 18 mL
